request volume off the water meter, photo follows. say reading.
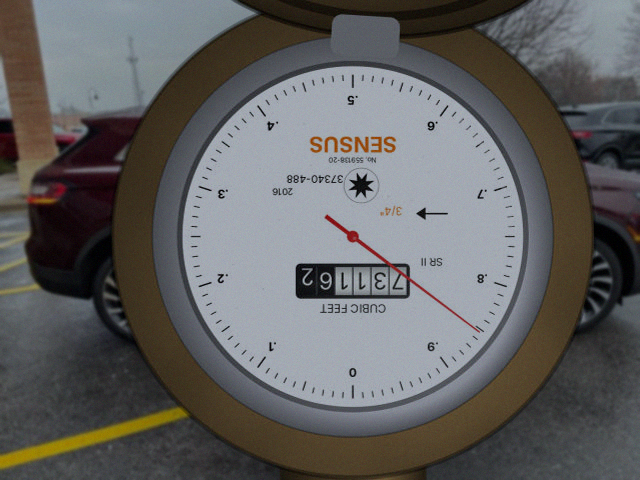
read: 731161.85 ft³
